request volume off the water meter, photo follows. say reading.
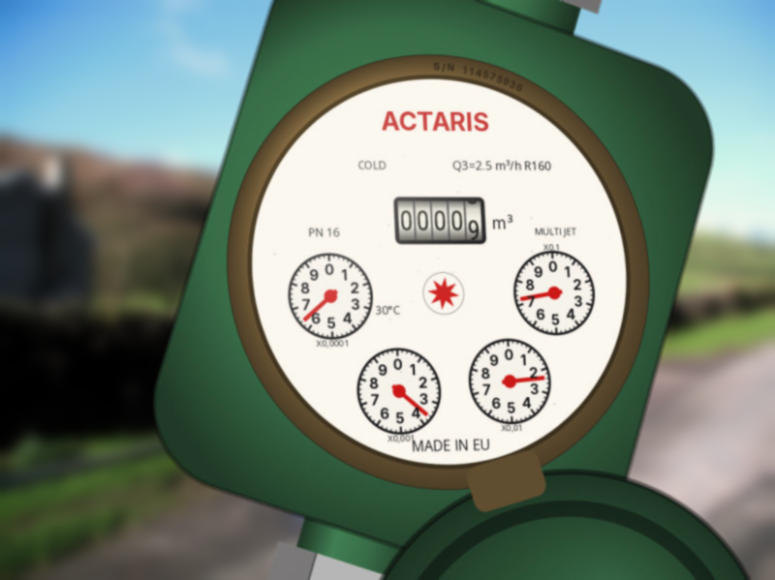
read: 8.7236 m³
